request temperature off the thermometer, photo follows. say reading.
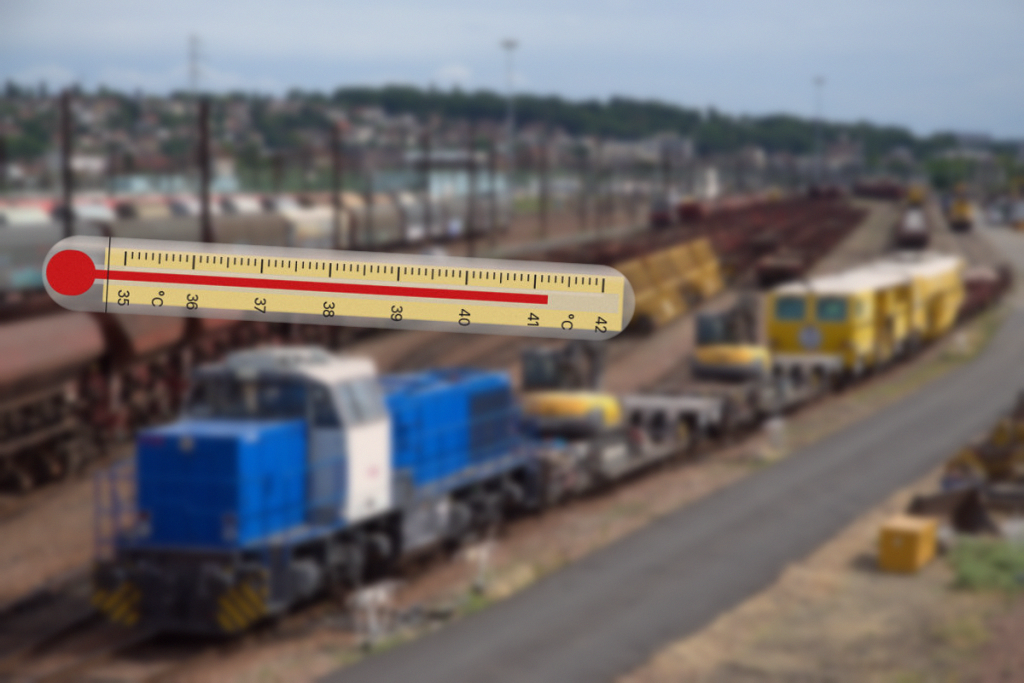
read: 41.2 °C
